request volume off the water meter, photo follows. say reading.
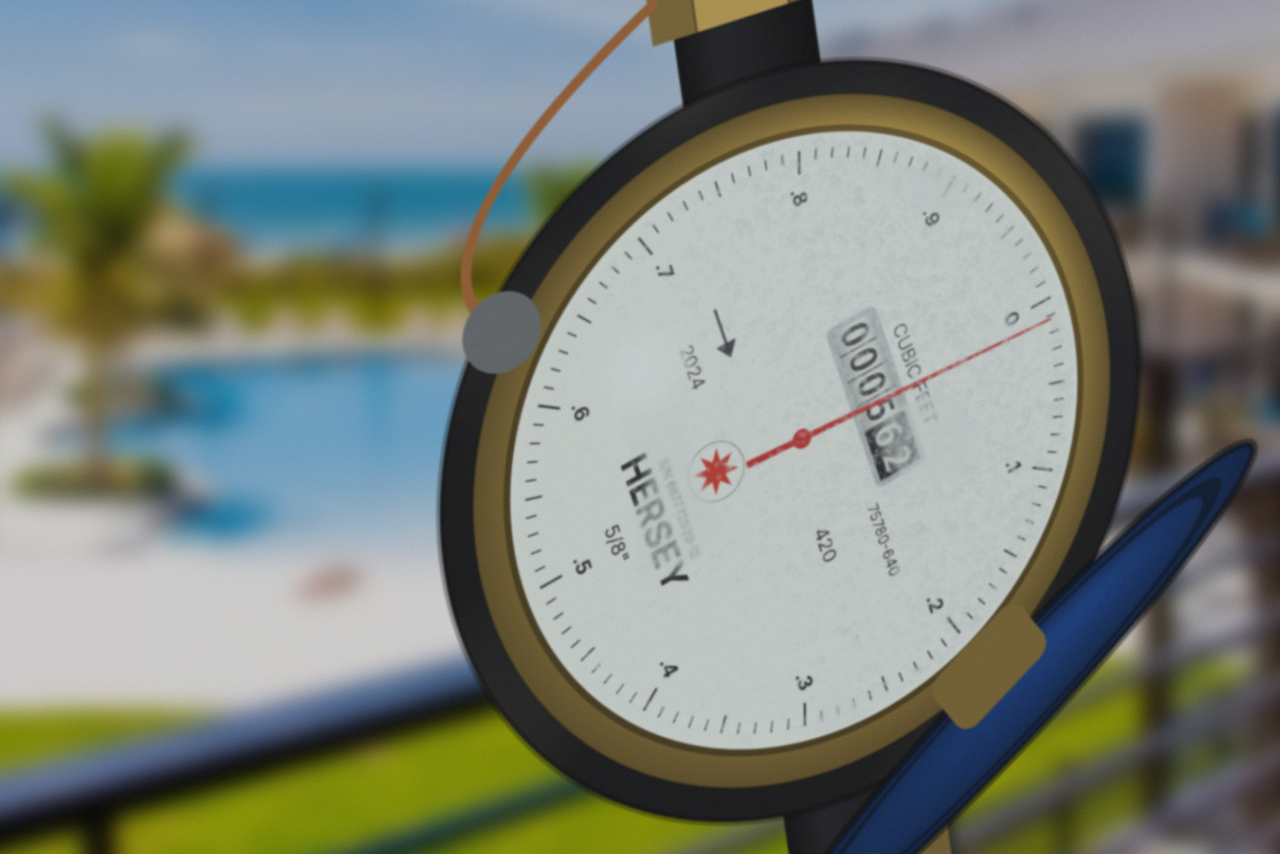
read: 562.01 ft³
